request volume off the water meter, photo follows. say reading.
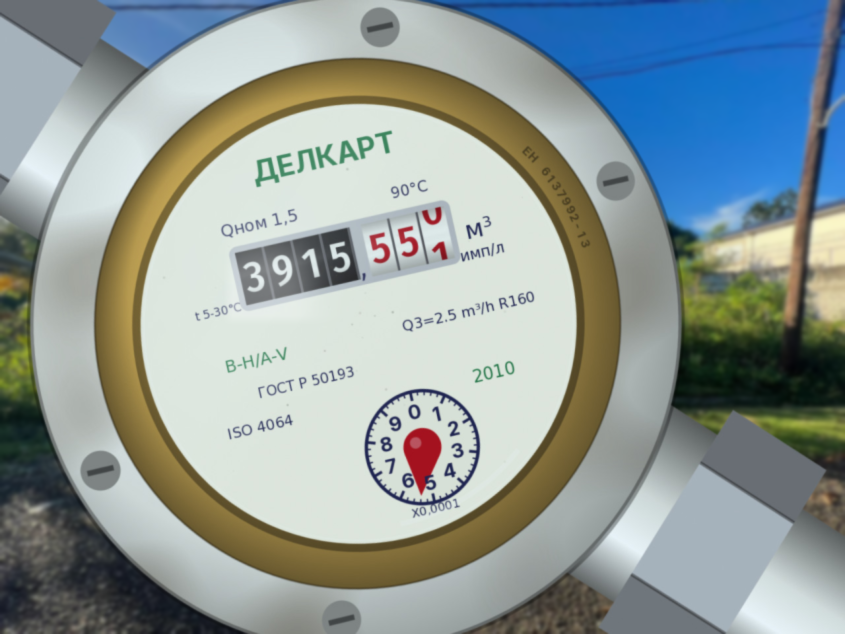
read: 3915.5505 m³
